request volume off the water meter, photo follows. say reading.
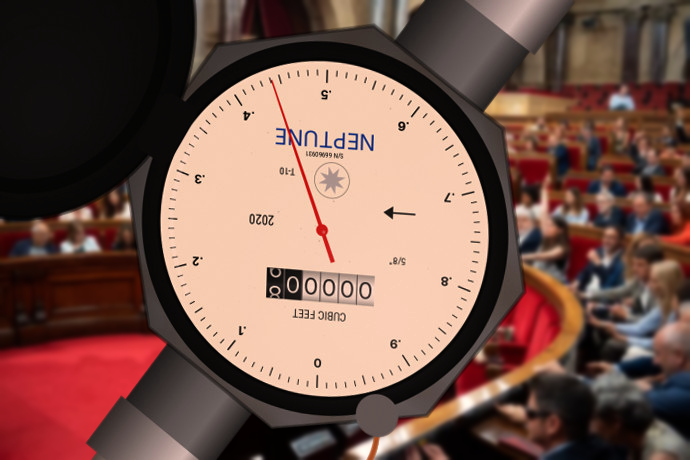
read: 8.44 ft³
